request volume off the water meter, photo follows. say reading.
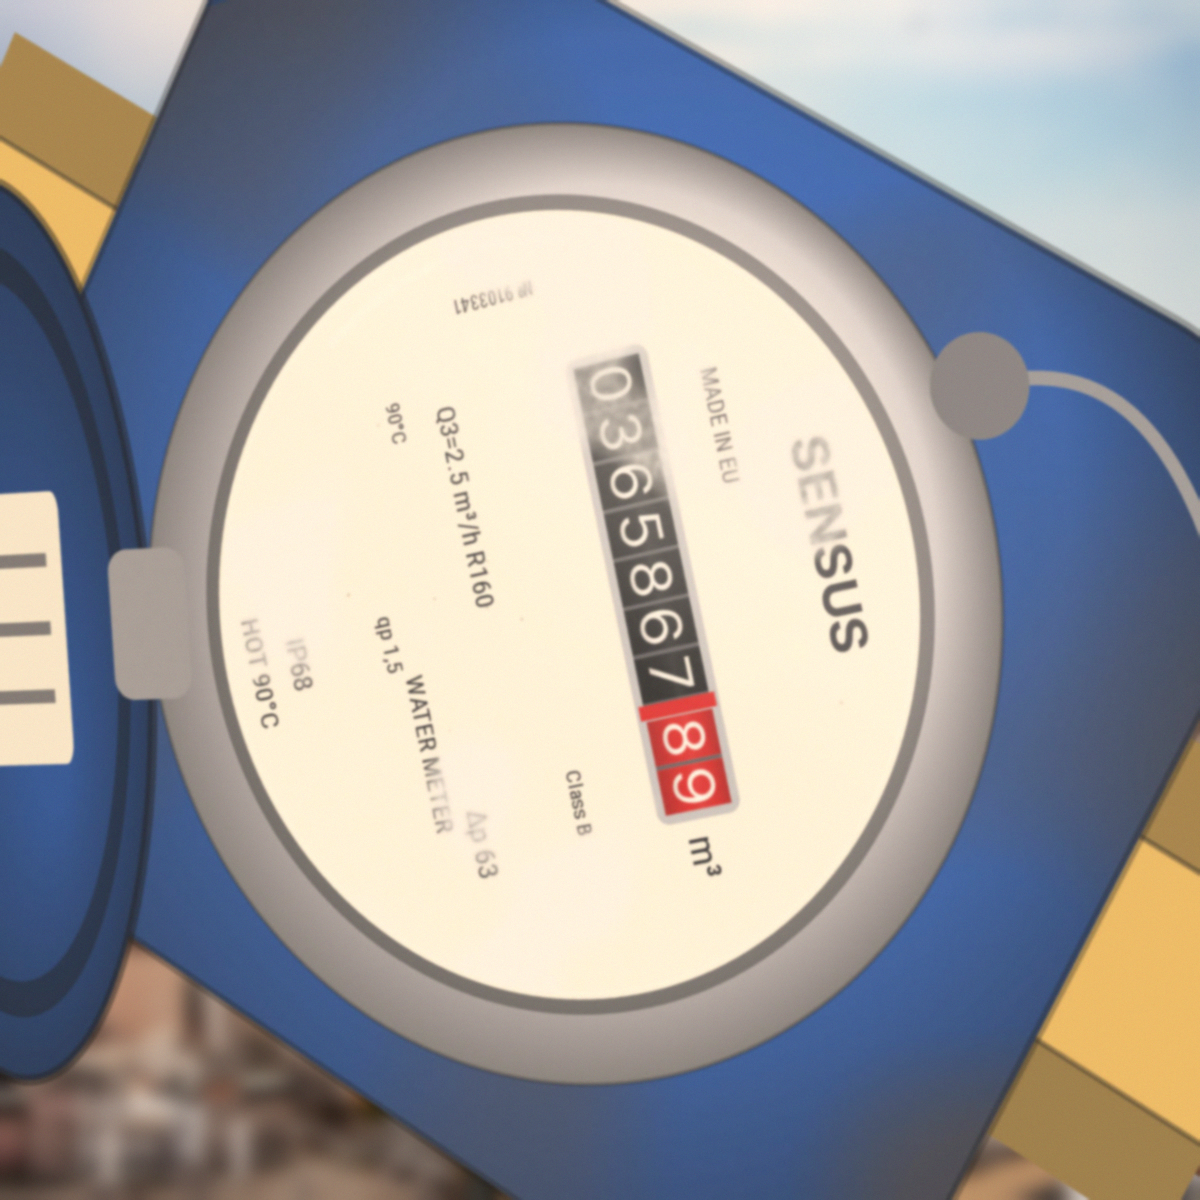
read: 365867.89 m³
